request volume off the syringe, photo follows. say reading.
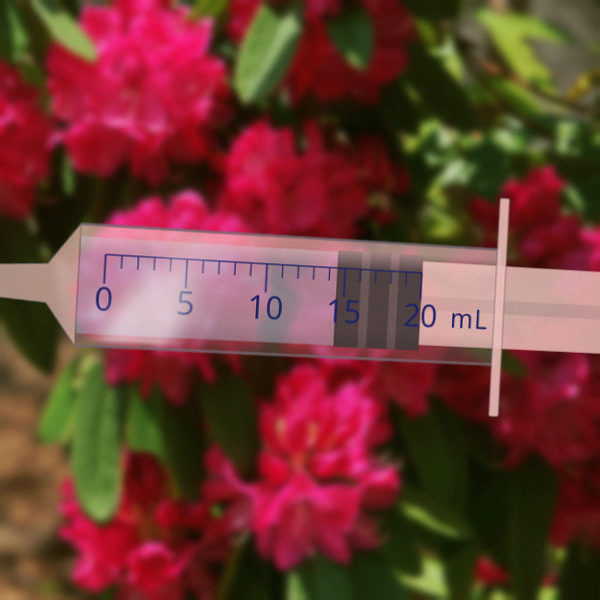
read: 14.5 mL
